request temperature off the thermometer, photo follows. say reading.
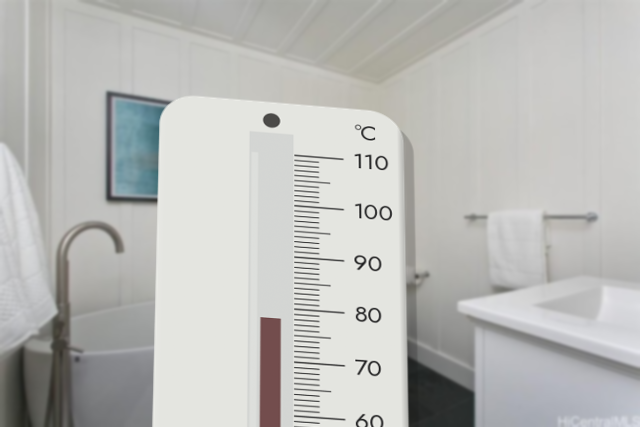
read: 78 °C
